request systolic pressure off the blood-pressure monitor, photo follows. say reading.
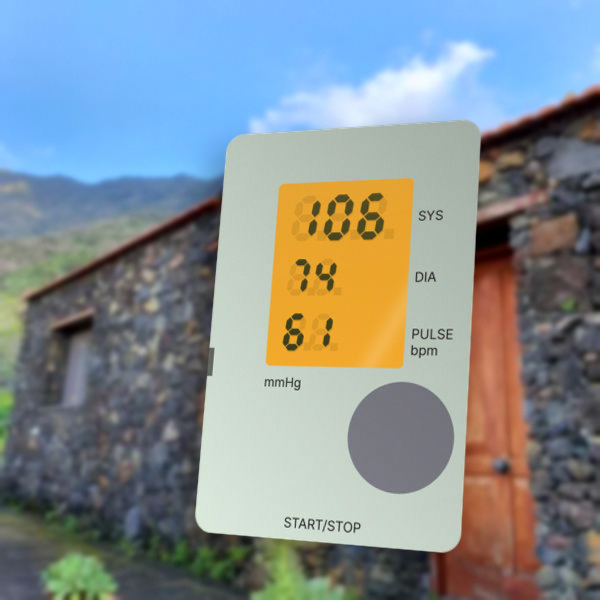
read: 106 mmHg
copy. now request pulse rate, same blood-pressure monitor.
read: 61 bpm
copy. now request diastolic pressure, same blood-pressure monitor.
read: 74 mmHg
